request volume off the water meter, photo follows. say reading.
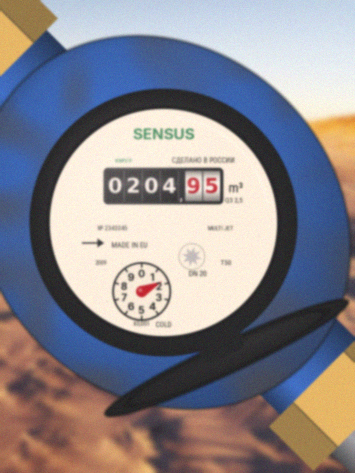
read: 204.951 m³
